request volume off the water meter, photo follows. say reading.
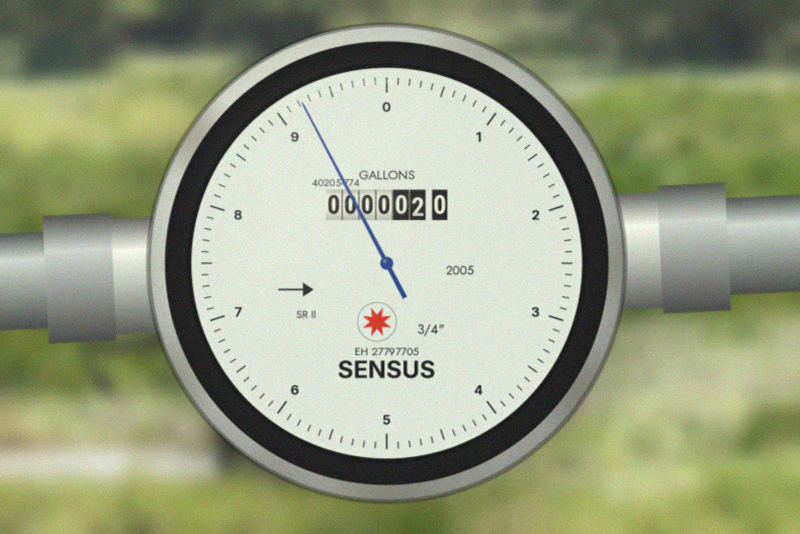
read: 19.2 gal
